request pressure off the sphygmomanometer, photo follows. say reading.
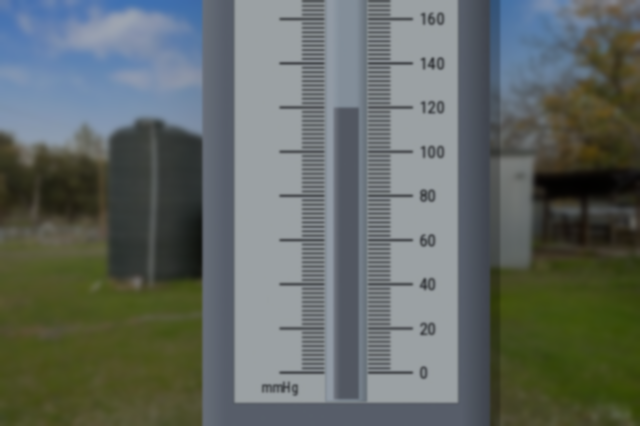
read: 120 mmHg
